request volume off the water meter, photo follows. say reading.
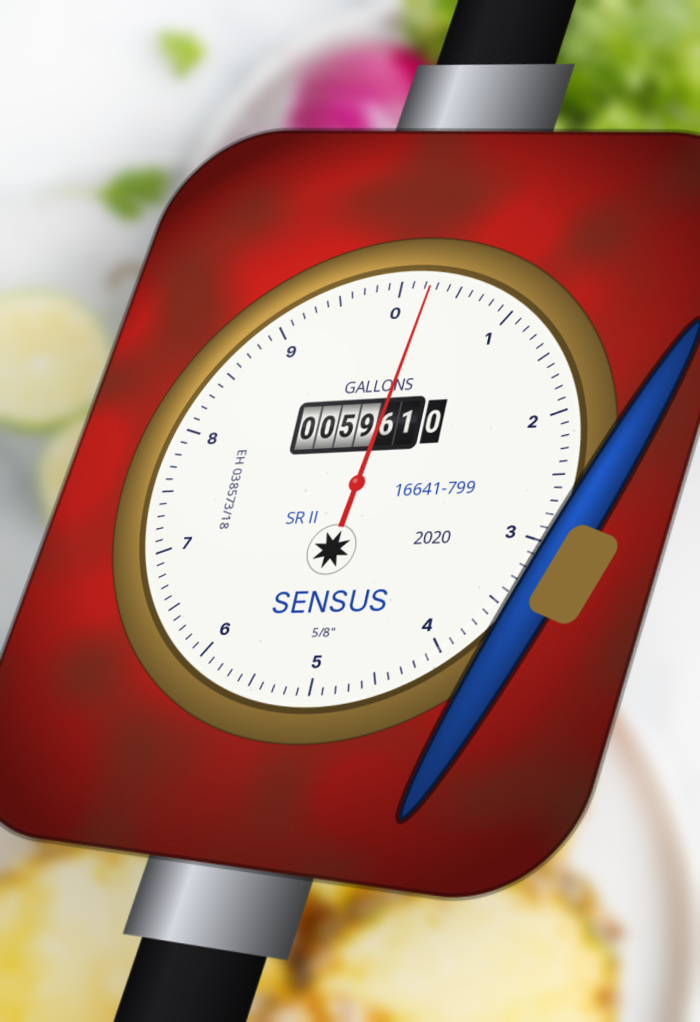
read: 59610.2 gal
